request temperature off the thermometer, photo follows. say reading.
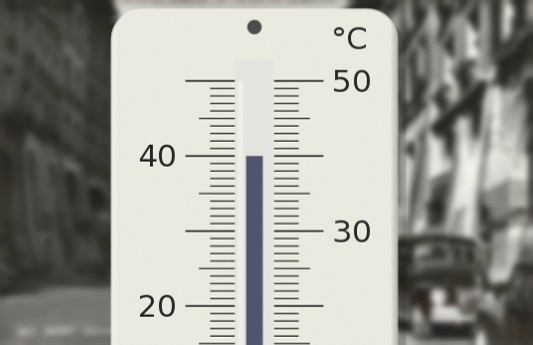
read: 40 °C
